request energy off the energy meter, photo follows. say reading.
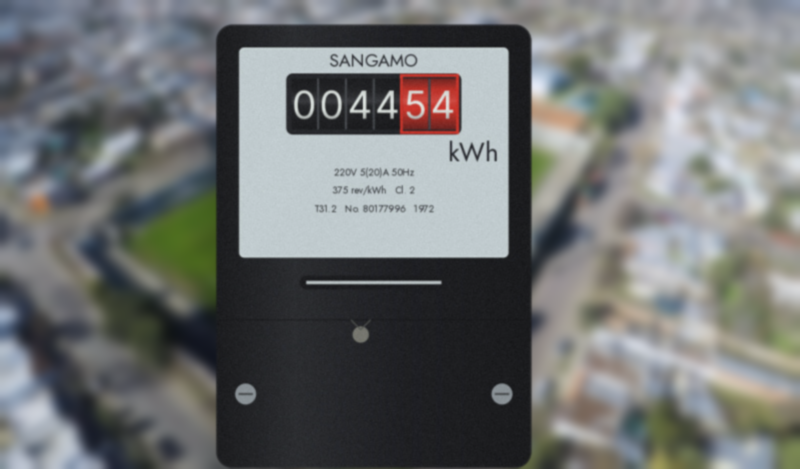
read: 44.54 kWh
